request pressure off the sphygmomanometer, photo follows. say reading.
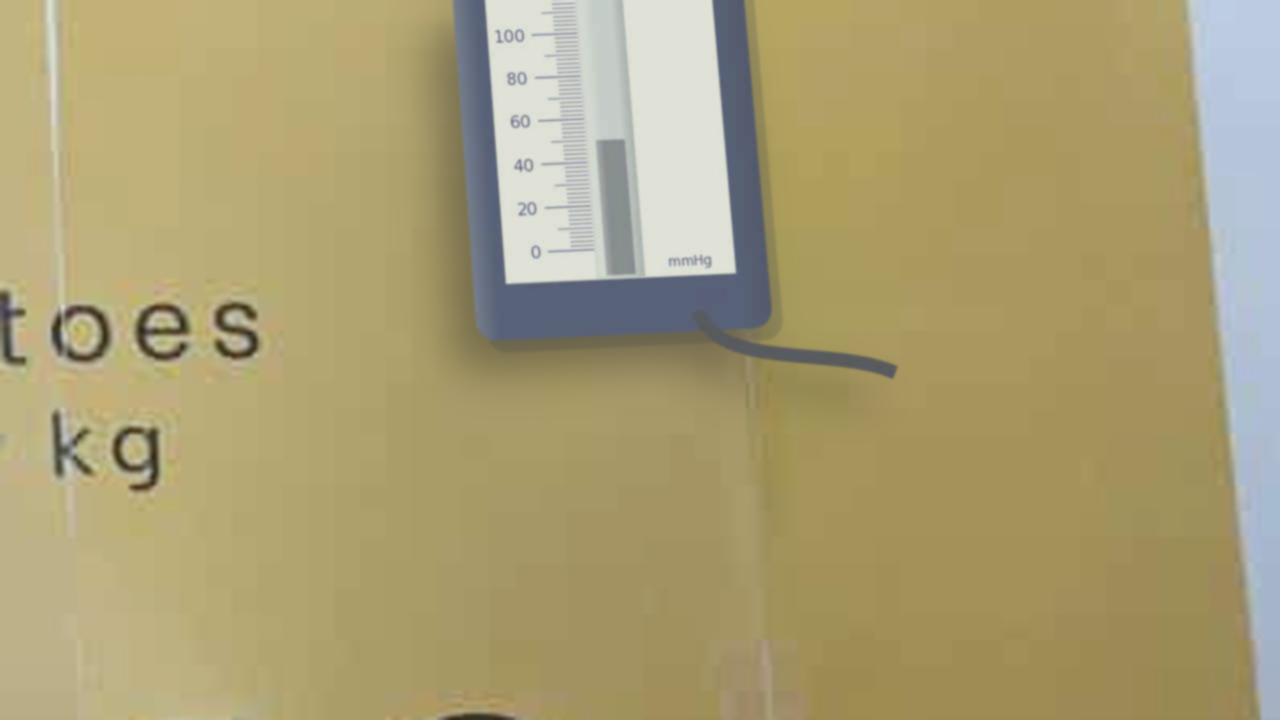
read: 50 mmHg
